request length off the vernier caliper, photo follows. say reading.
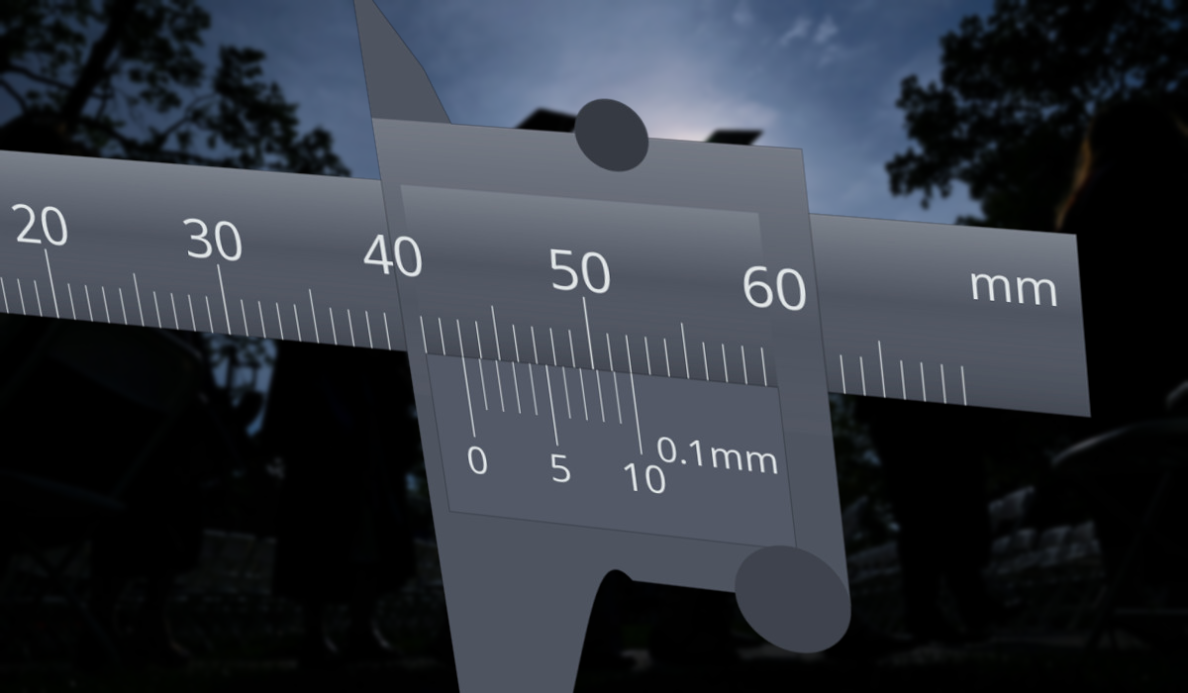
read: 43.0 mm
